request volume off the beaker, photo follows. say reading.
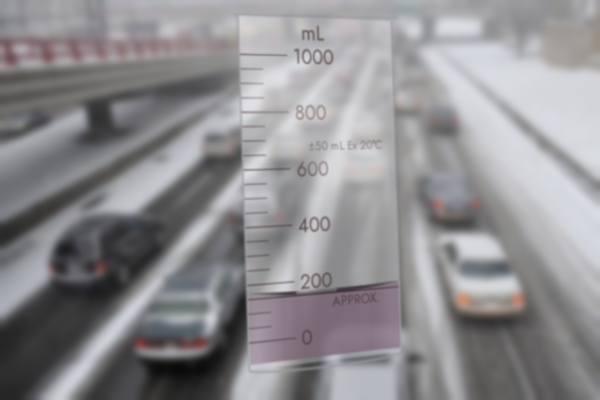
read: 150 mL
